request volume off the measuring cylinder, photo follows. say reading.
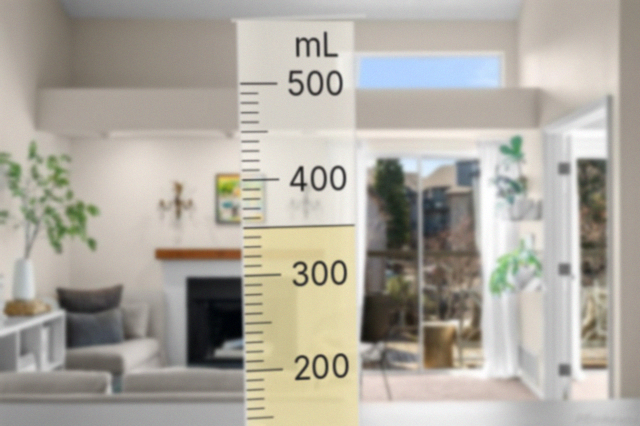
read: 350 mL
